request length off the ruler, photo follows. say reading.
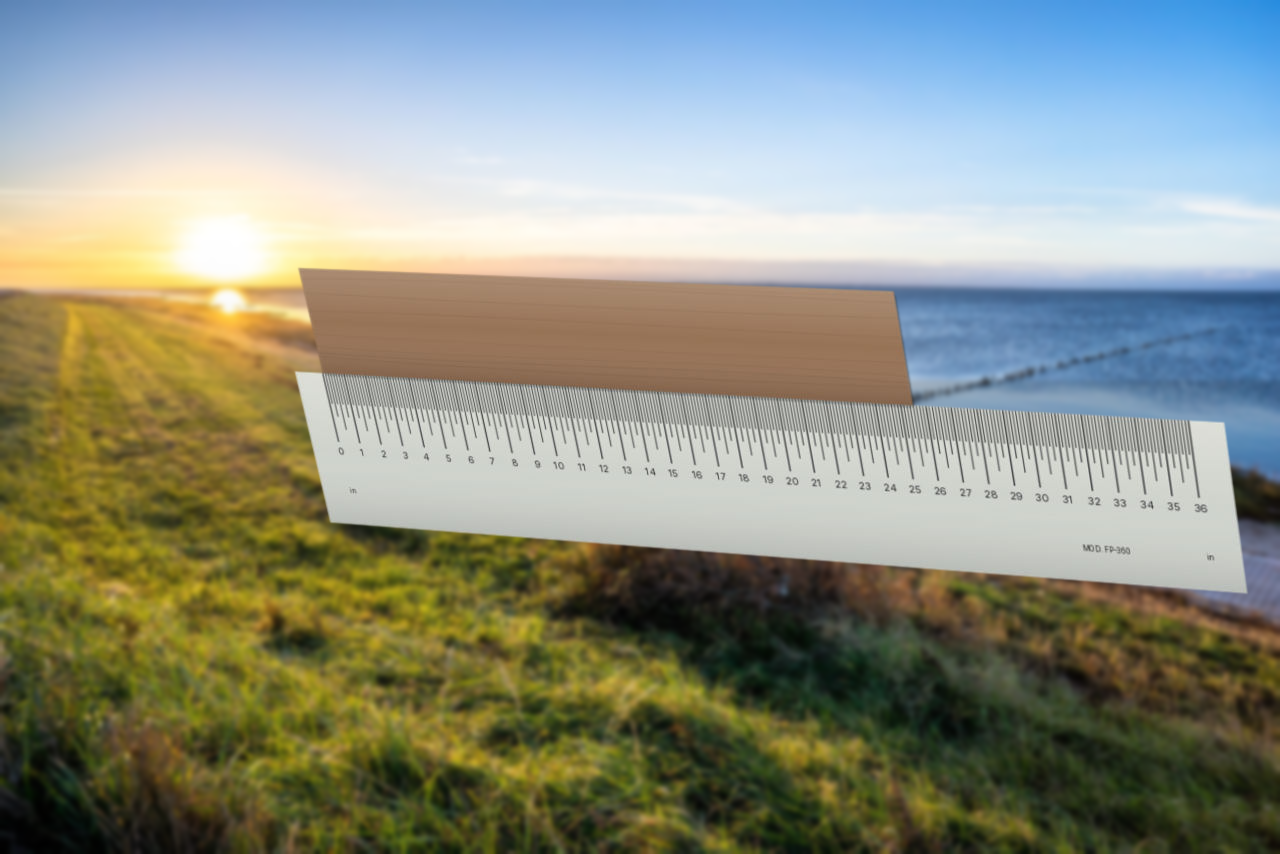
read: 25.5 in
